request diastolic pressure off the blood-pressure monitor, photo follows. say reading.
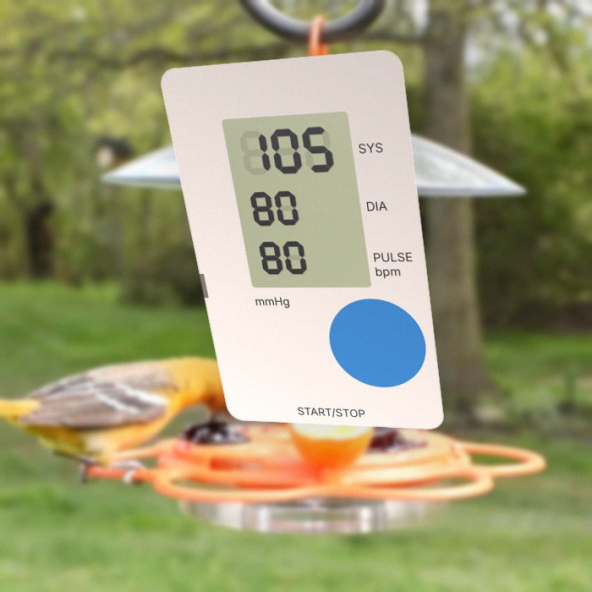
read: 80 mmHg
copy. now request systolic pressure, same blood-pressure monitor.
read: 105 mmHg
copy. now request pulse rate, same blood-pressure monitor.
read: 80 bpm
